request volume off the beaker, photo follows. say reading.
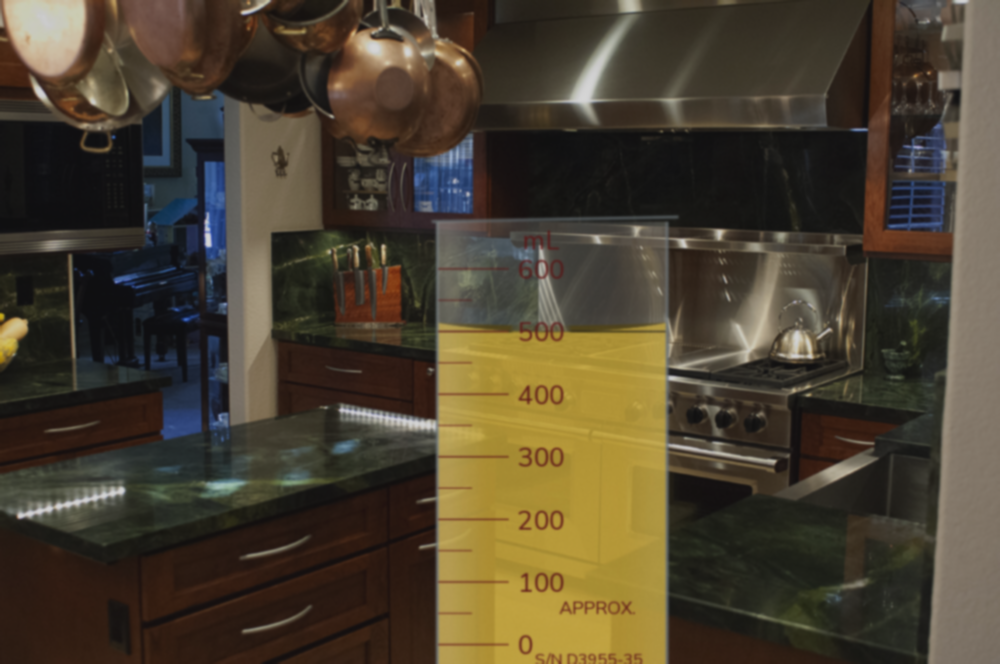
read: 500 mL
